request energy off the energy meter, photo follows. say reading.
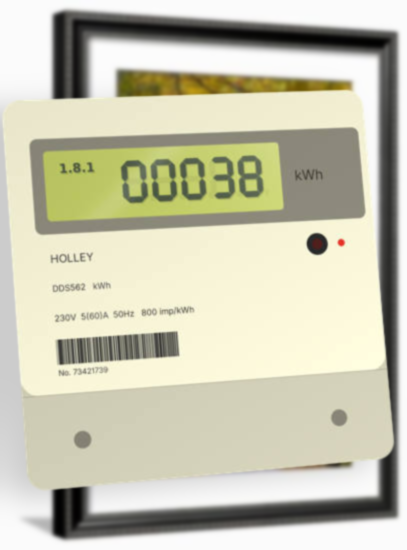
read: 38 kWh
